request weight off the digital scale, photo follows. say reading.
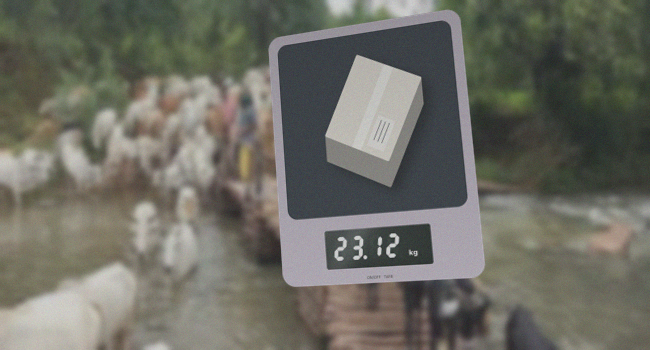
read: 23.12 kg
